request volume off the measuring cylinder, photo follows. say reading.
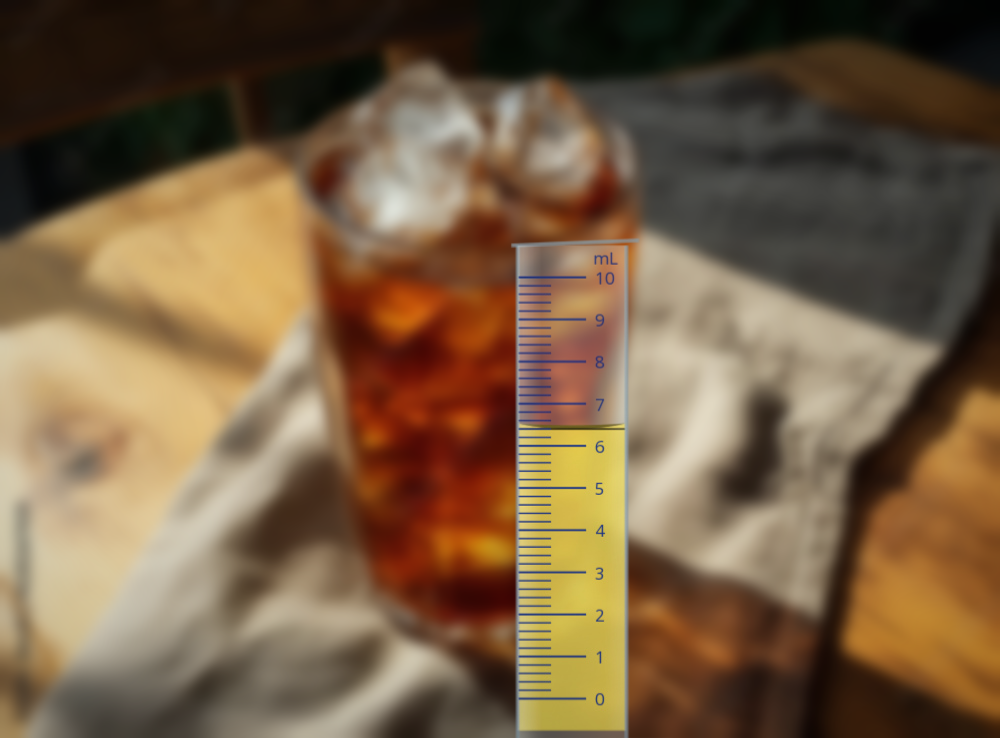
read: 6.4 mL
